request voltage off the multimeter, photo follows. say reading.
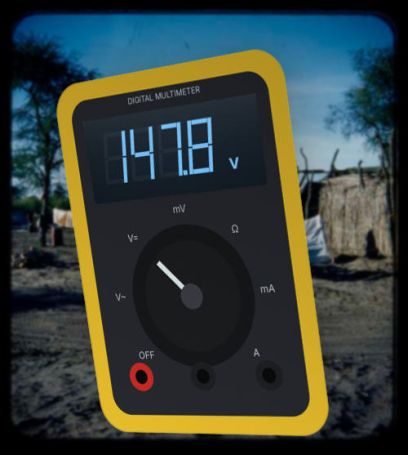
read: 147.8 V
